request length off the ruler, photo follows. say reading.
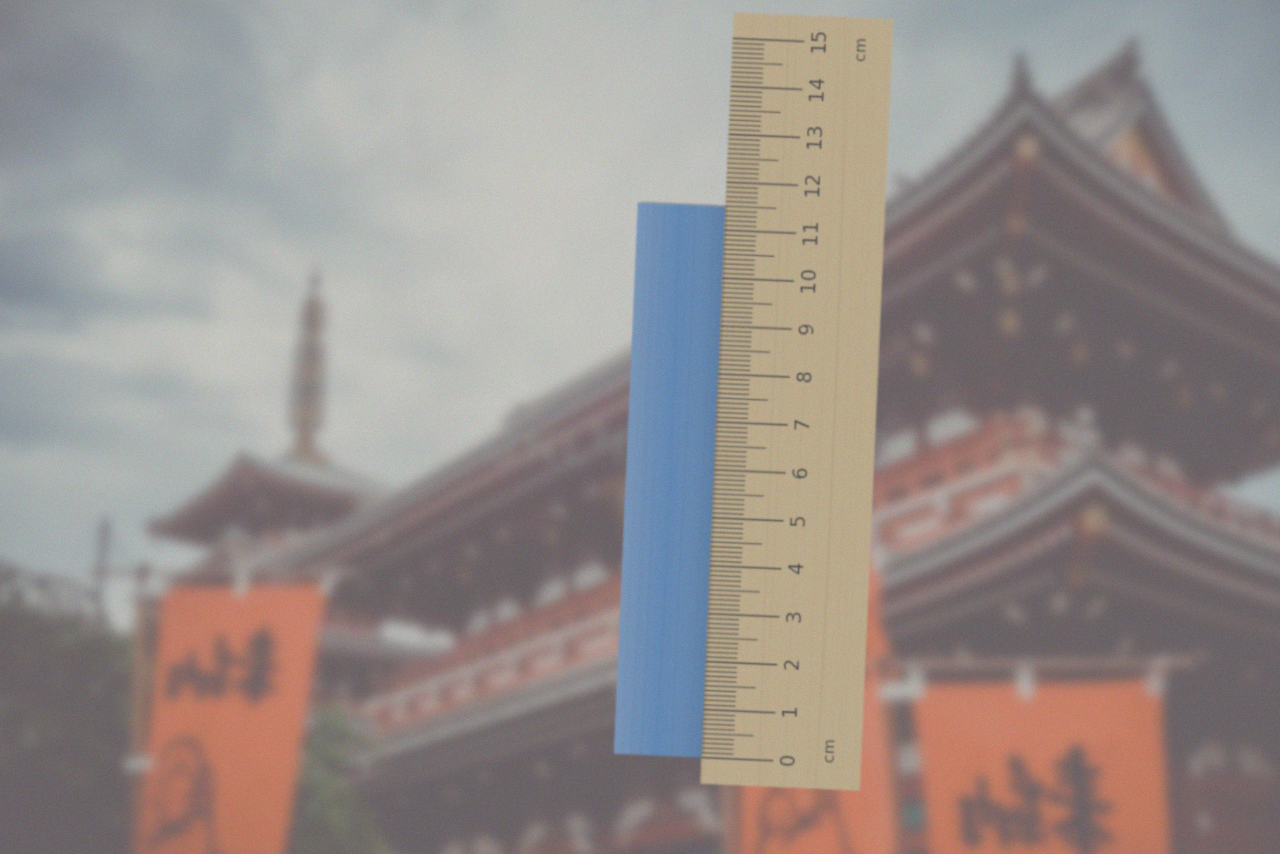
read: 11.5 cm
